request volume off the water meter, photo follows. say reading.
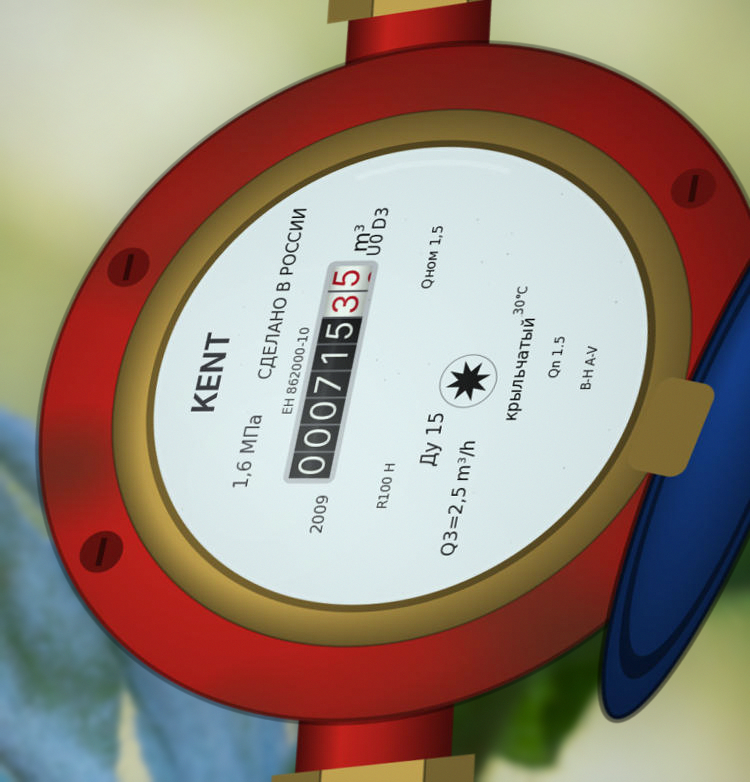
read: 715.35 m³
